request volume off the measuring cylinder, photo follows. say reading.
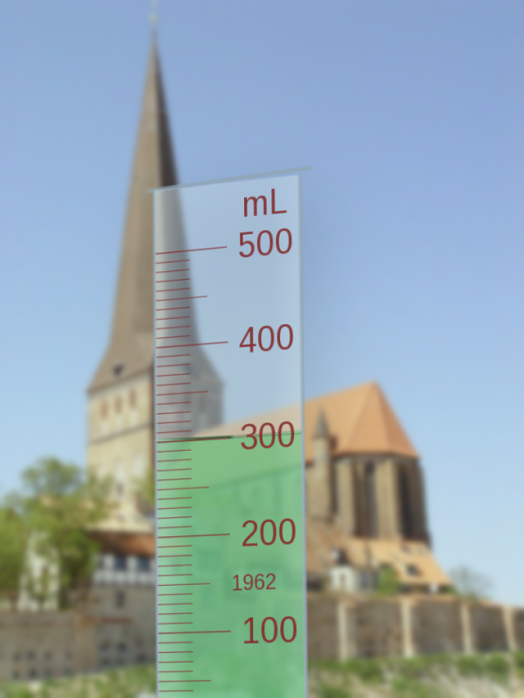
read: 300 mL
